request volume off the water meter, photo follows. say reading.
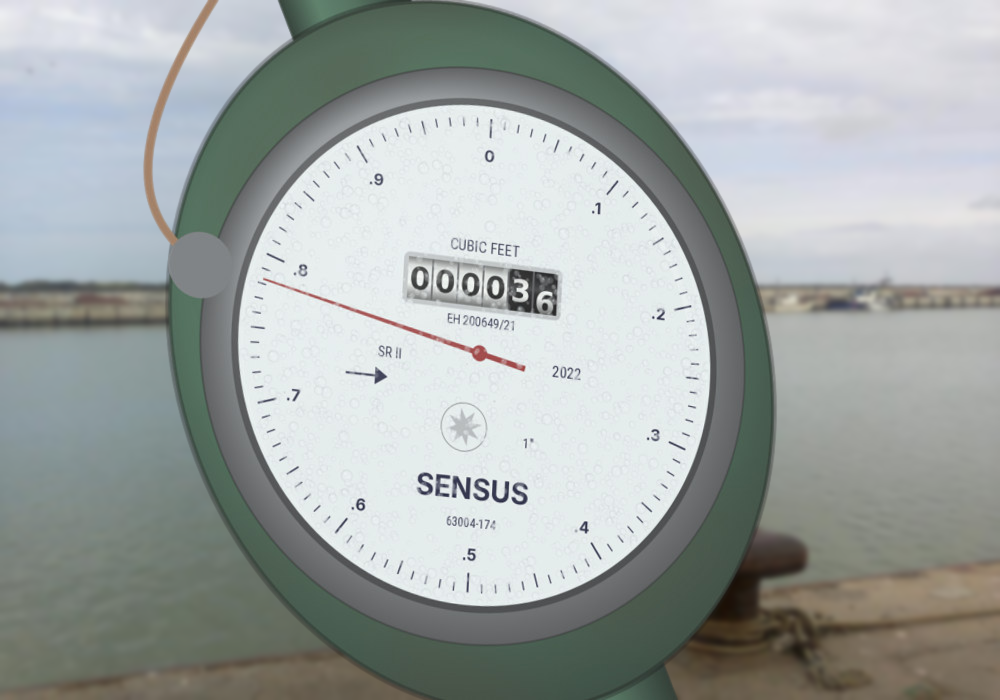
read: 35.78 ft³
